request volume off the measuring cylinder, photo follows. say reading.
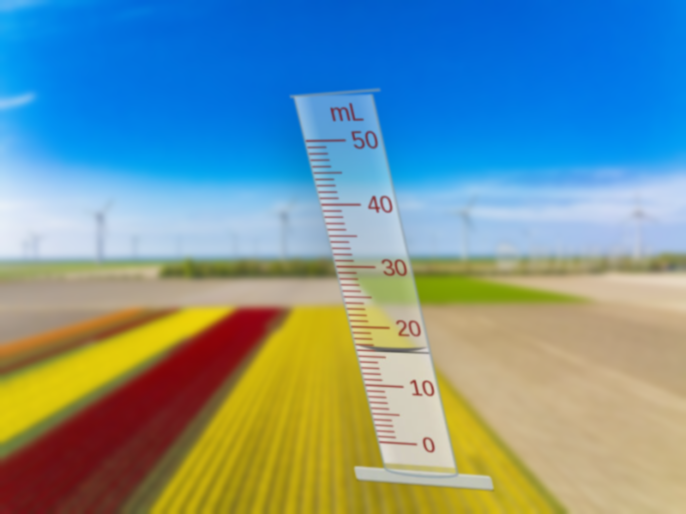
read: 16 mL
